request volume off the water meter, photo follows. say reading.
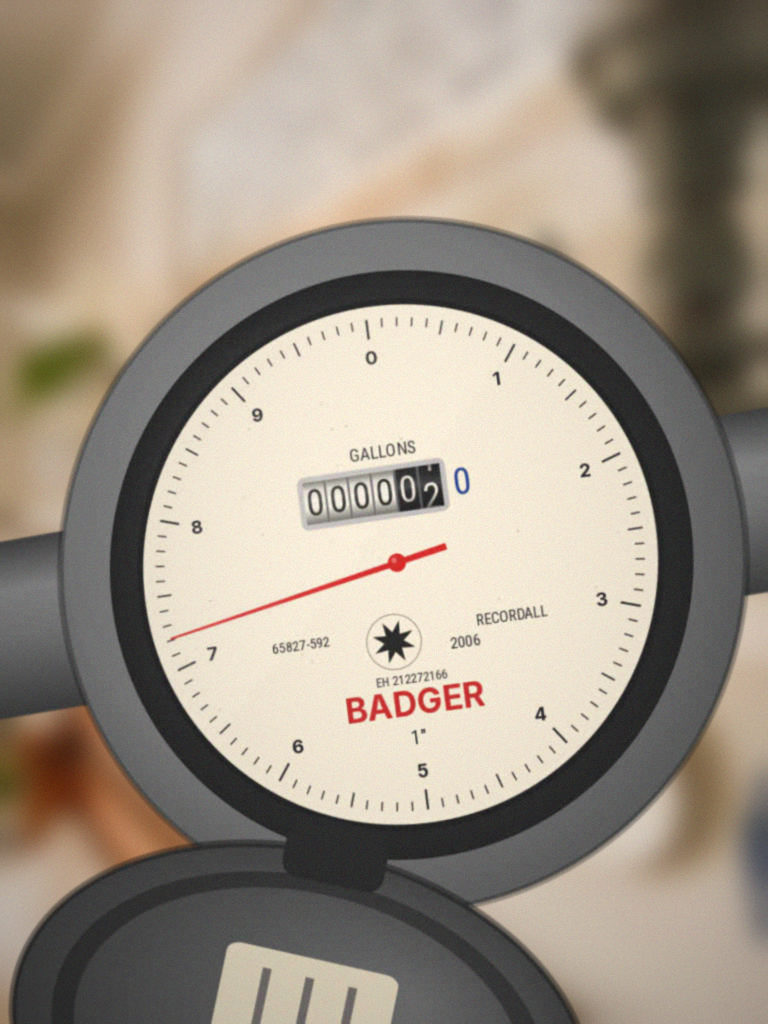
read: 17.2 gal
